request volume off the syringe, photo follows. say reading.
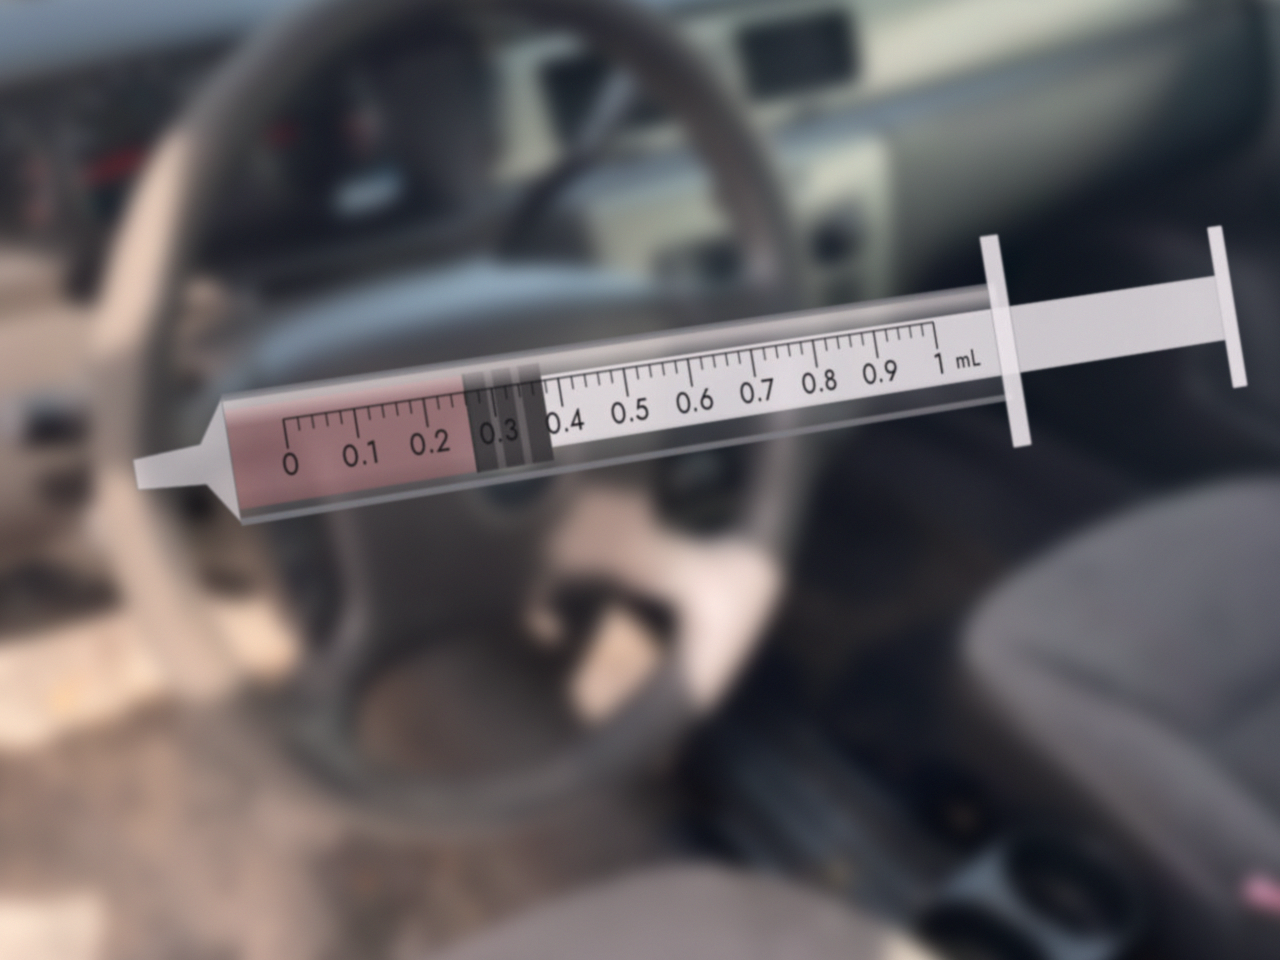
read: 0.26 mL
